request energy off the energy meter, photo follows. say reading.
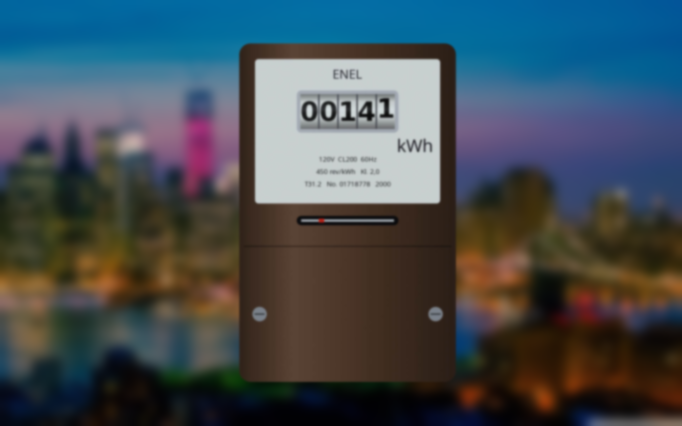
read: 141 kWh
